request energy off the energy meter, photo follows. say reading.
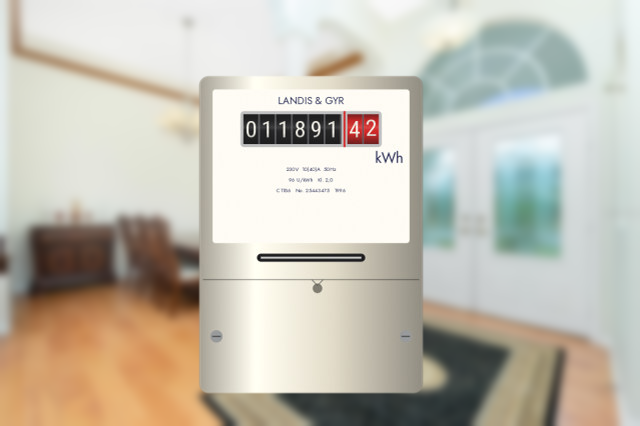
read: 11891.42 kWh
